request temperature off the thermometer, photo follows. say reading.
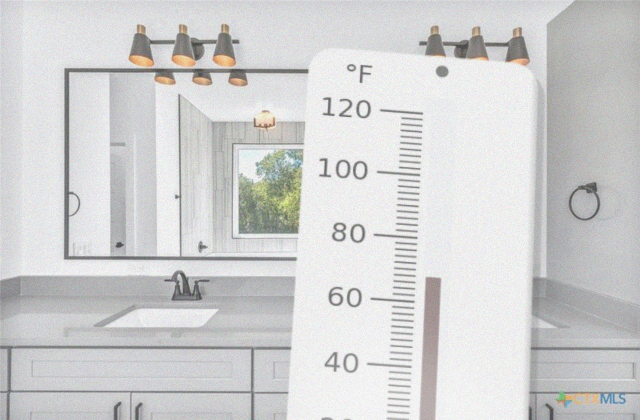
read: 68 °F
